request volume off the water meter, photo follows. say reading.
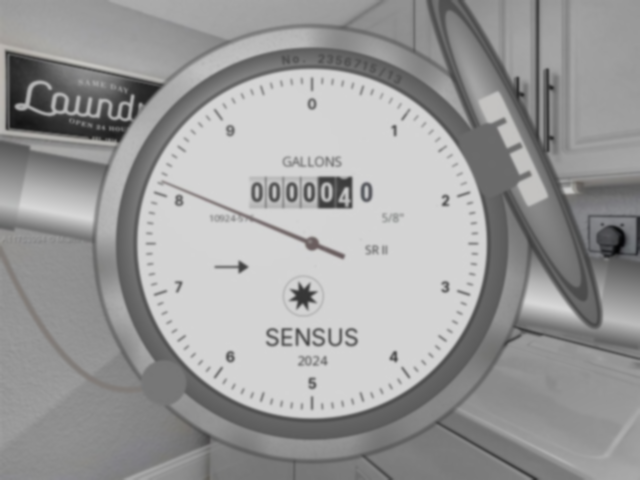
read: 38.1 gal
